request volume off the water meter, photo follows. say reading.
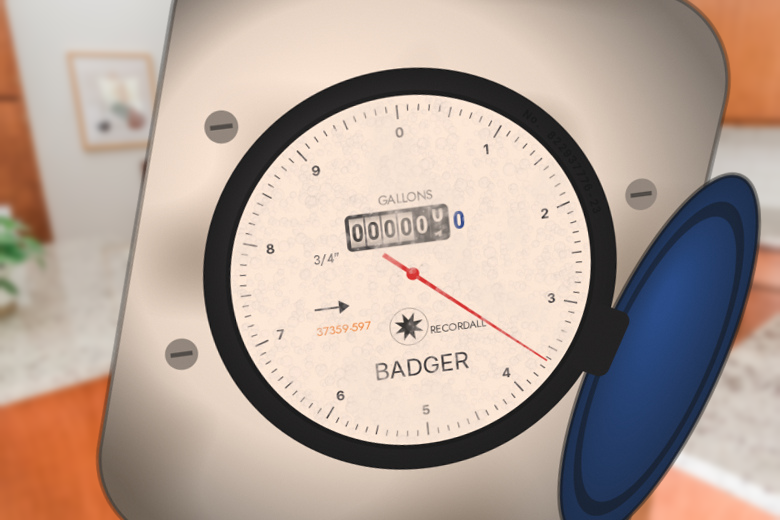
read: 3.6 gal
